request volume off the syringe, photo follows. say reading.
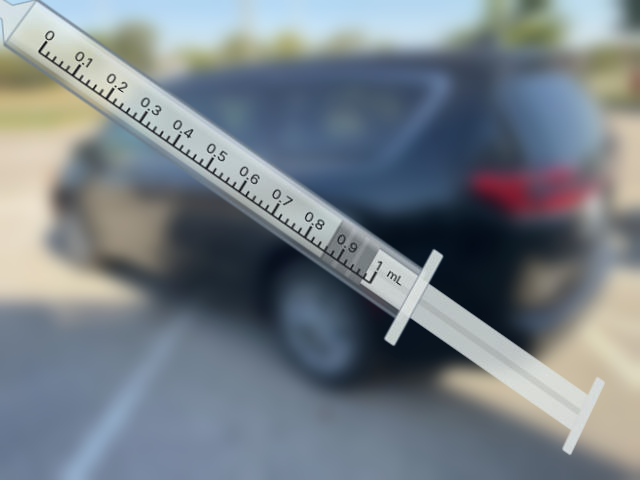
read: 0.86 mL
